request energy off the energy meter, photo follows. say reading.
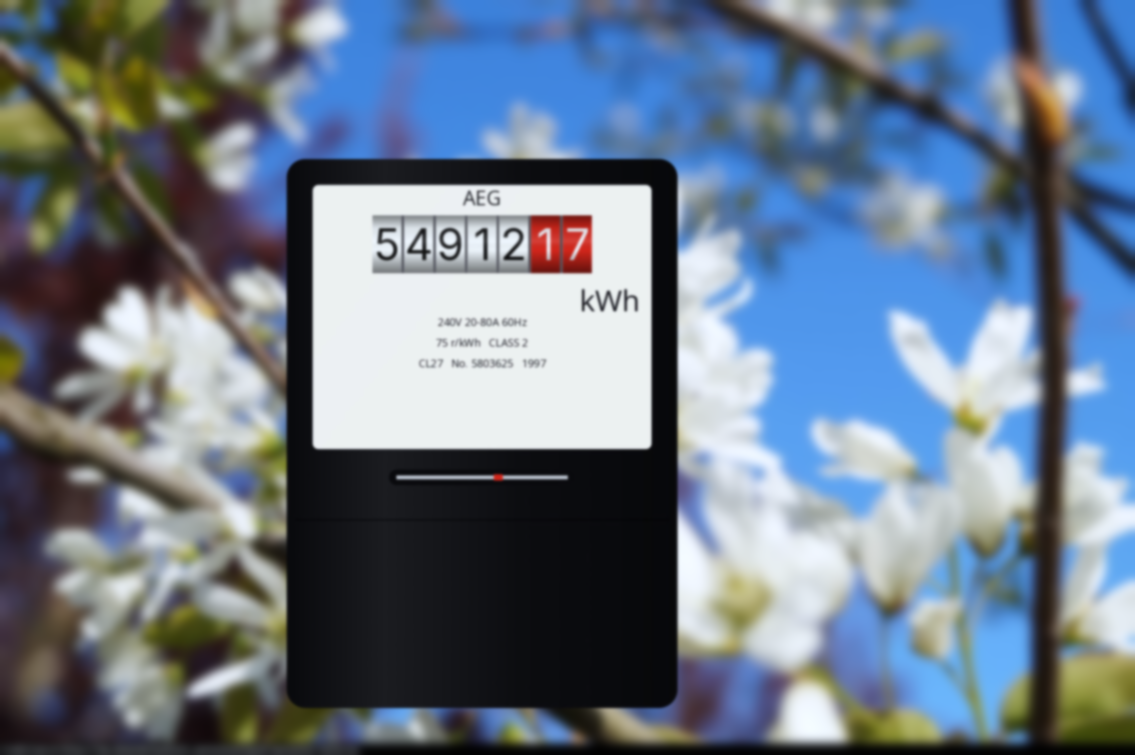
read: 54912.17 kWh
